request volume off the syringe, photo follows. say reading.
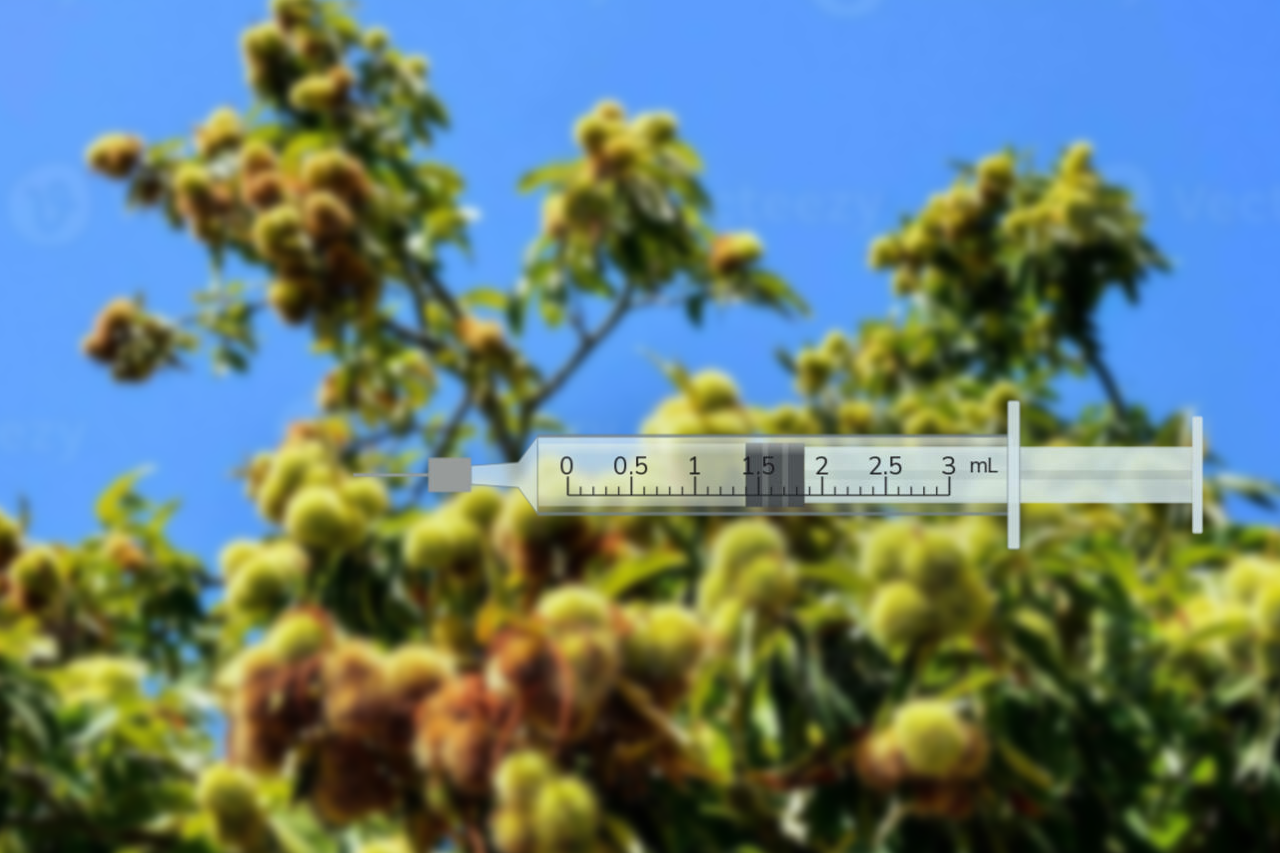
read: 1.4 mL
